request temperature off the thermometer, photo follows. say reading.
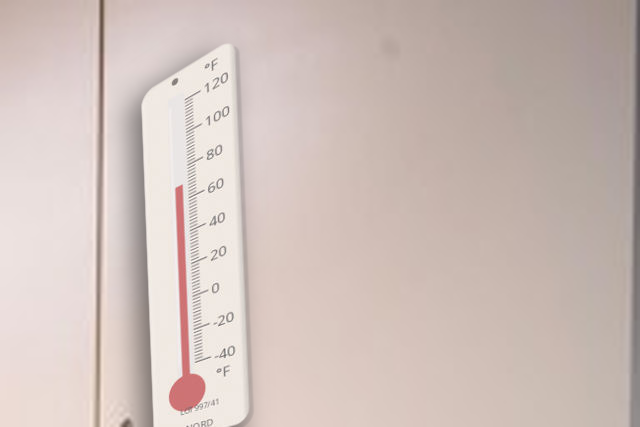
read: 70 °F
